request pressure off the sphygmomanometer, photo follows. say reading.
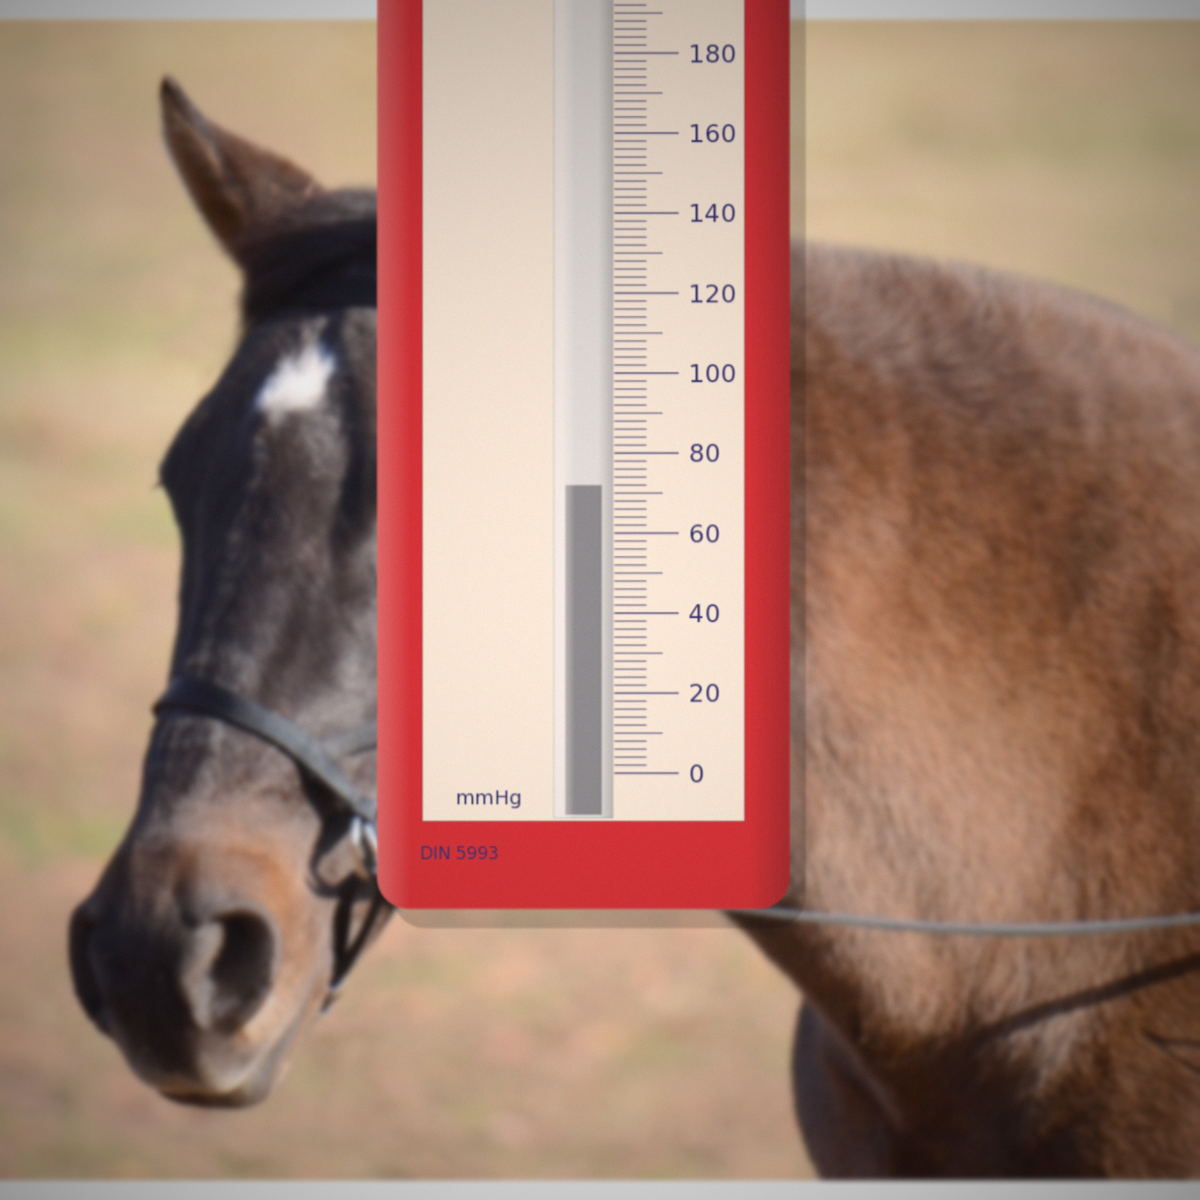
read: 72 mmHg
